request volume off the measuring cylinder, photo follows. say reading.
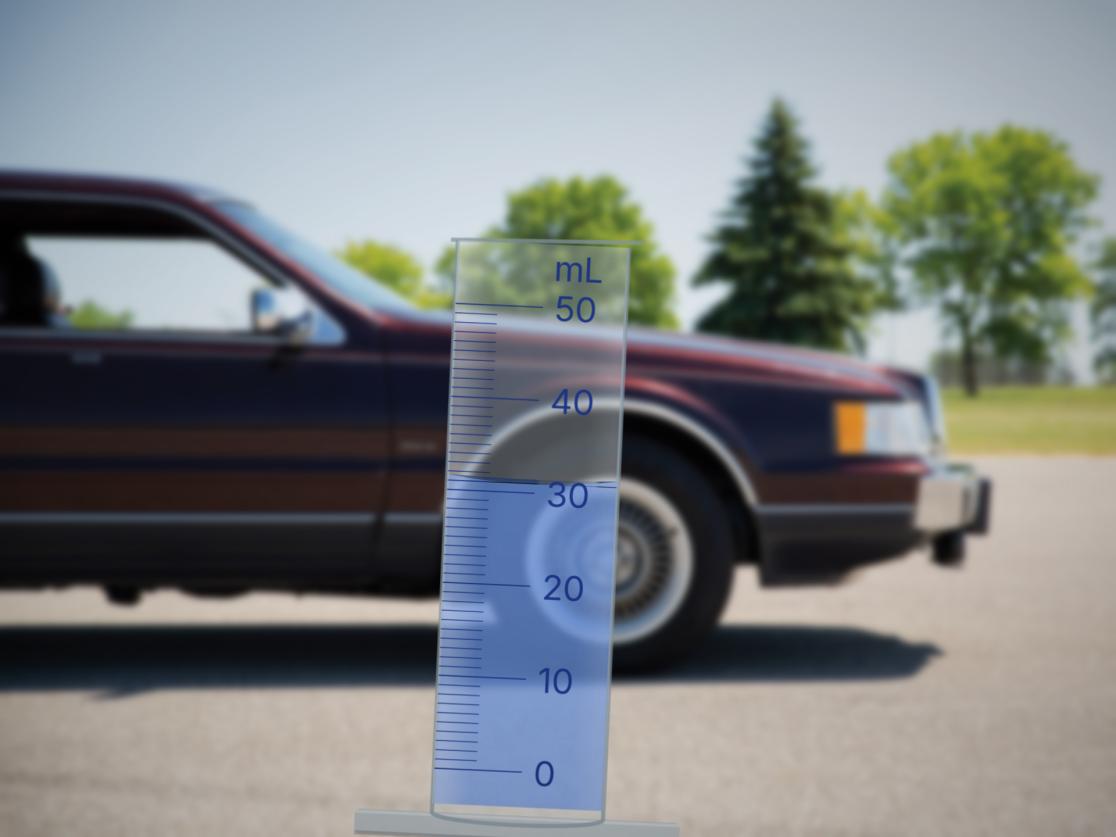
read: 31 mL
